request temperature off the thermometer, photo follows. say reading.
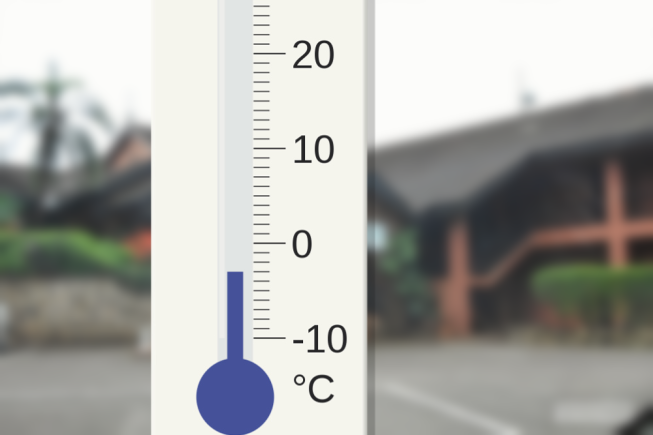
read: -3 °C
